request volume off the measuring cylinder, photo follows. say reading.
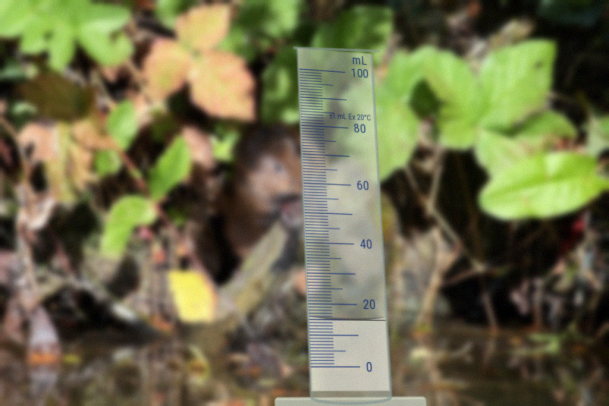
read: 15 mL
